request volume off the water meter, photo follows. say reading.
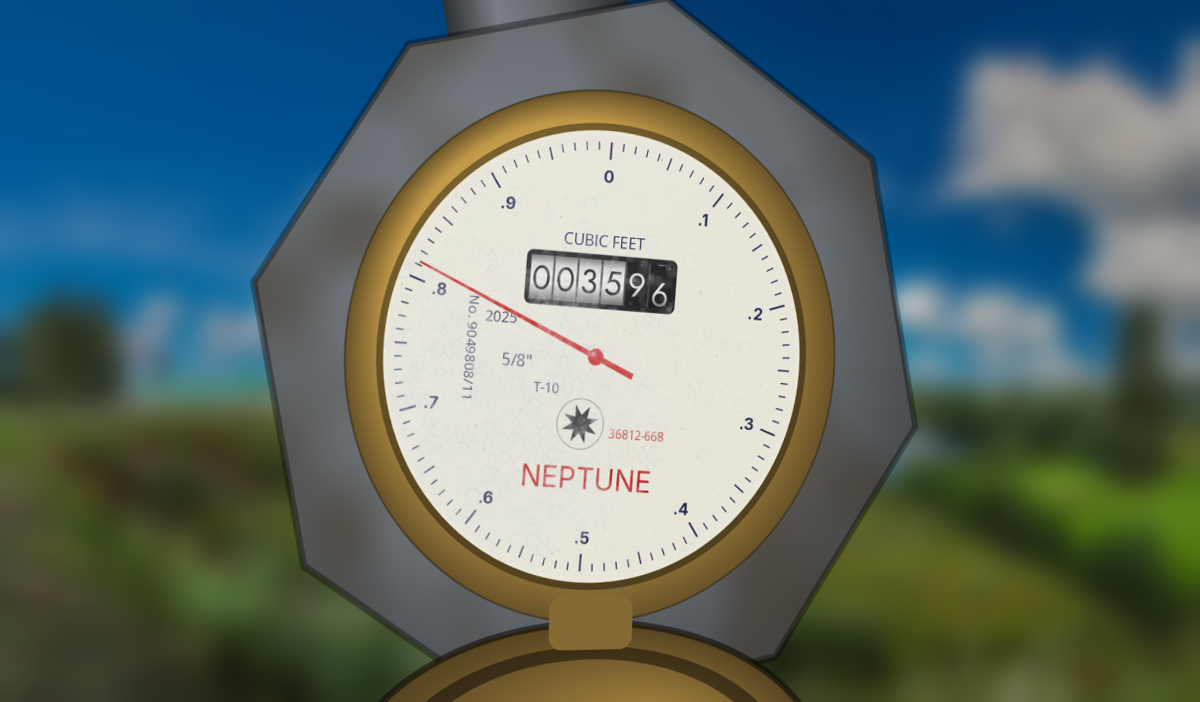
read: 3595.81 ft³
